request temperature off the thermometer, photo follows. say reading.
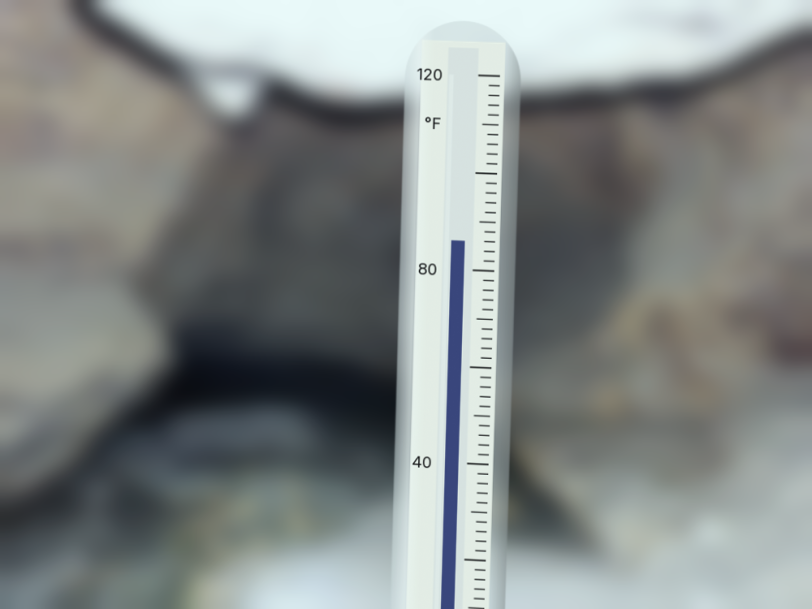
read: 86 °F
